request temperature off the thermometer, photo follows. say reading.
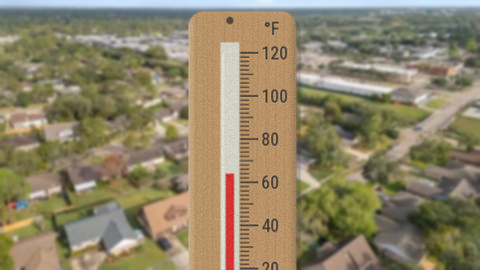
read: 64 °F
